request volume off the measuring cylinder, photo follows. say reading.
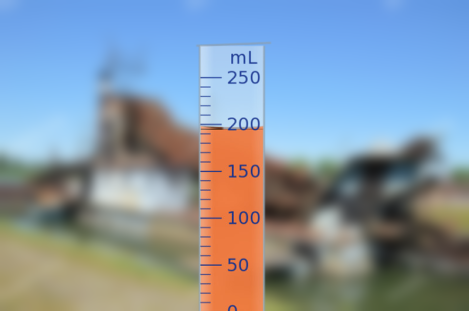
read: 195 mL
